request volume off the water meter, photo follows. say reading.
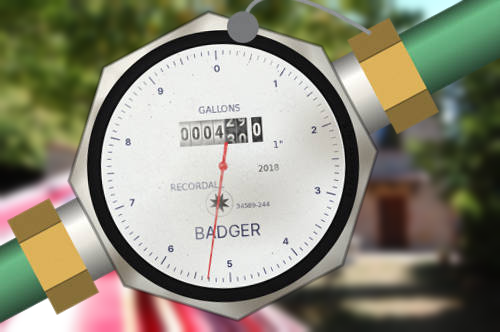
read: 4295.3 gal
